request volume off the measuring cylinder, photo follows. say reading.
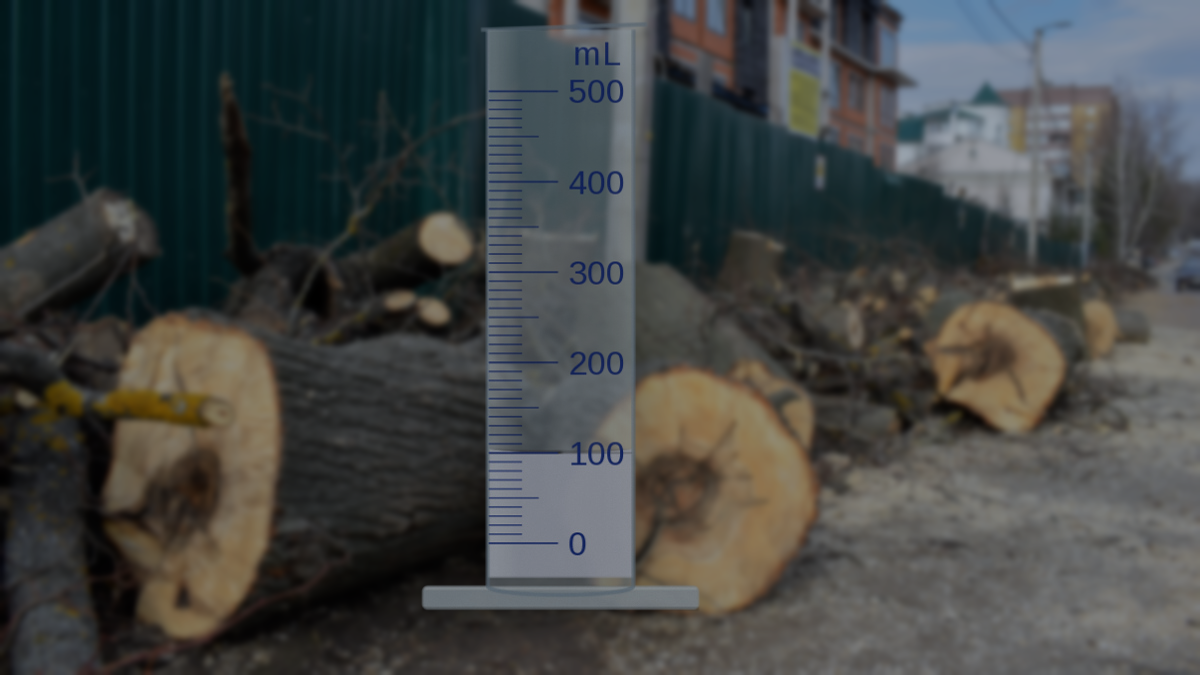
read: 100 mL
